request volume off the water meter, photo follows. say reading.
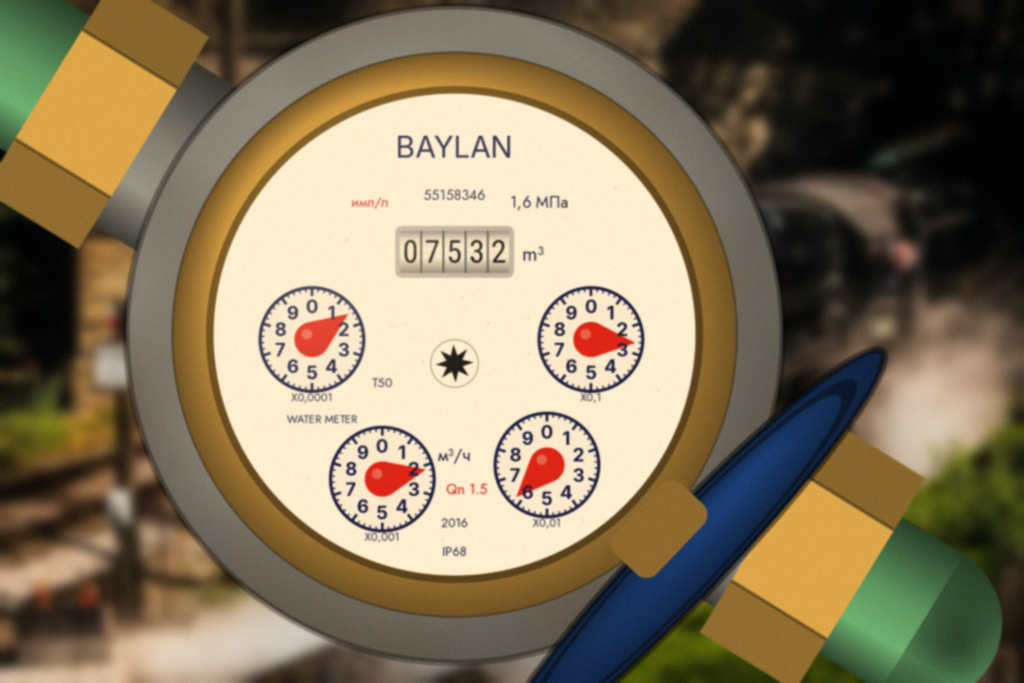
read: 7532.2621 m³
